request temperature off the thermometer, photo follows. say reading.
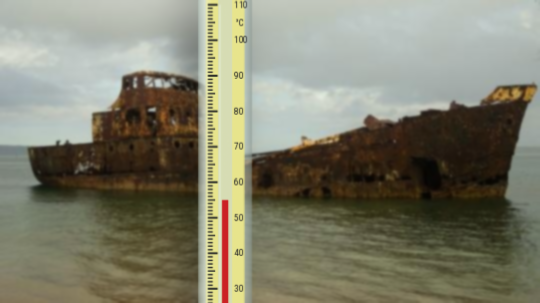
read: 55 °C
